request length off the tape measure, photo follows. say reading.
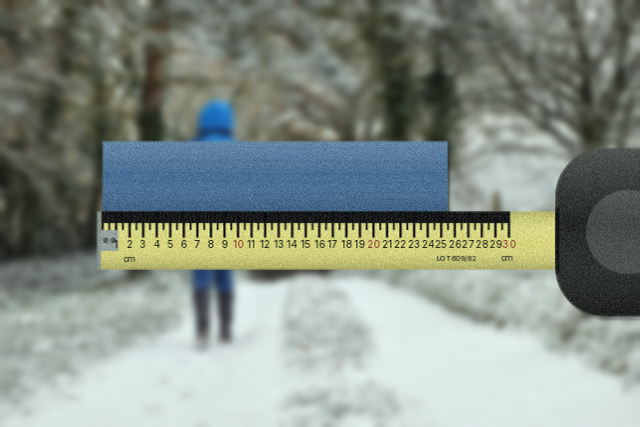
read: 25.5 cm
